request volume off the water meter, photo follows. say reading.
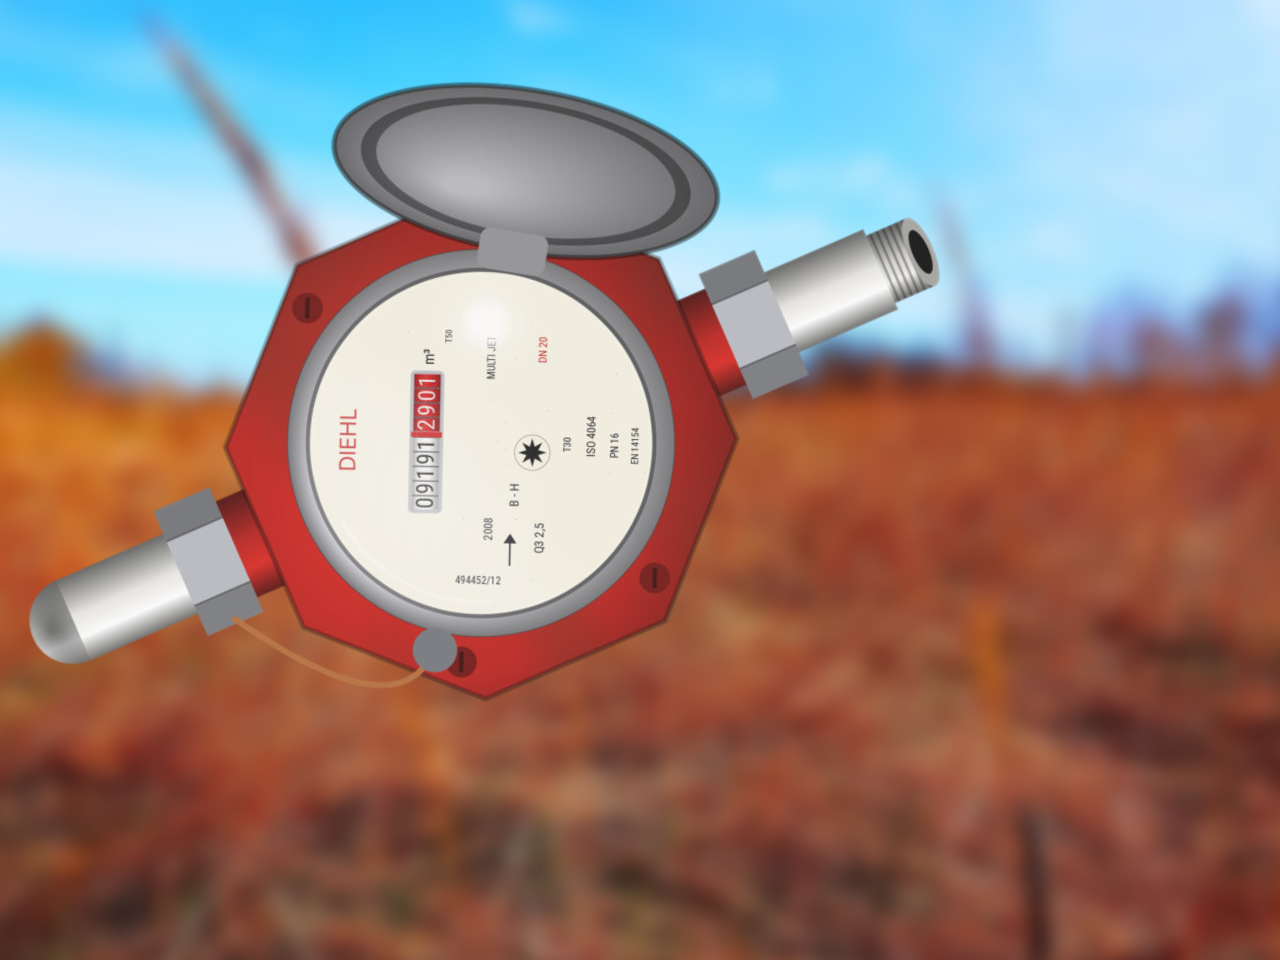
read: 9191.2901 m³
